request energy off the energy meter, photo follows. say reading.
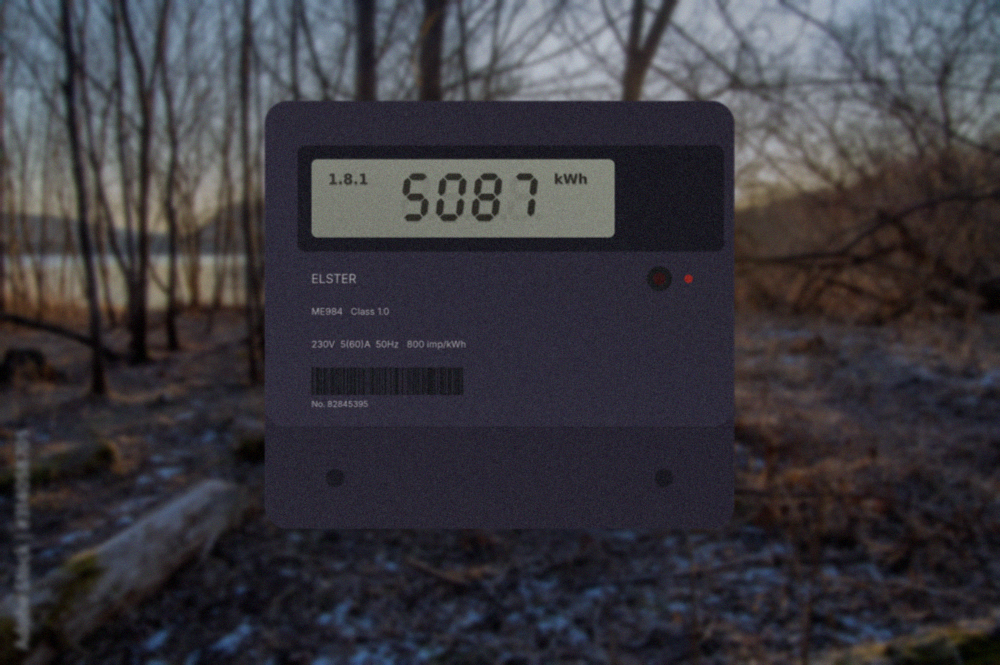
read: 5087 kWh
